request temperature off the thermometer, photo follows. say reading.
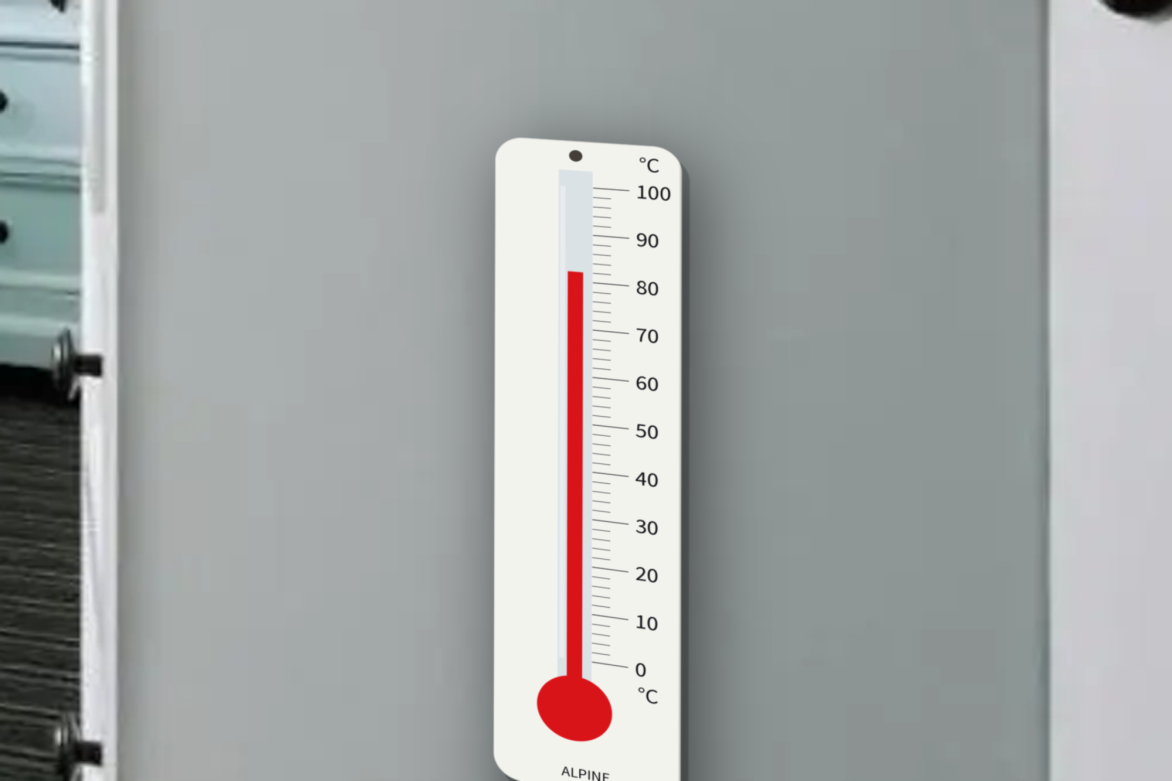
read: 82 °C
